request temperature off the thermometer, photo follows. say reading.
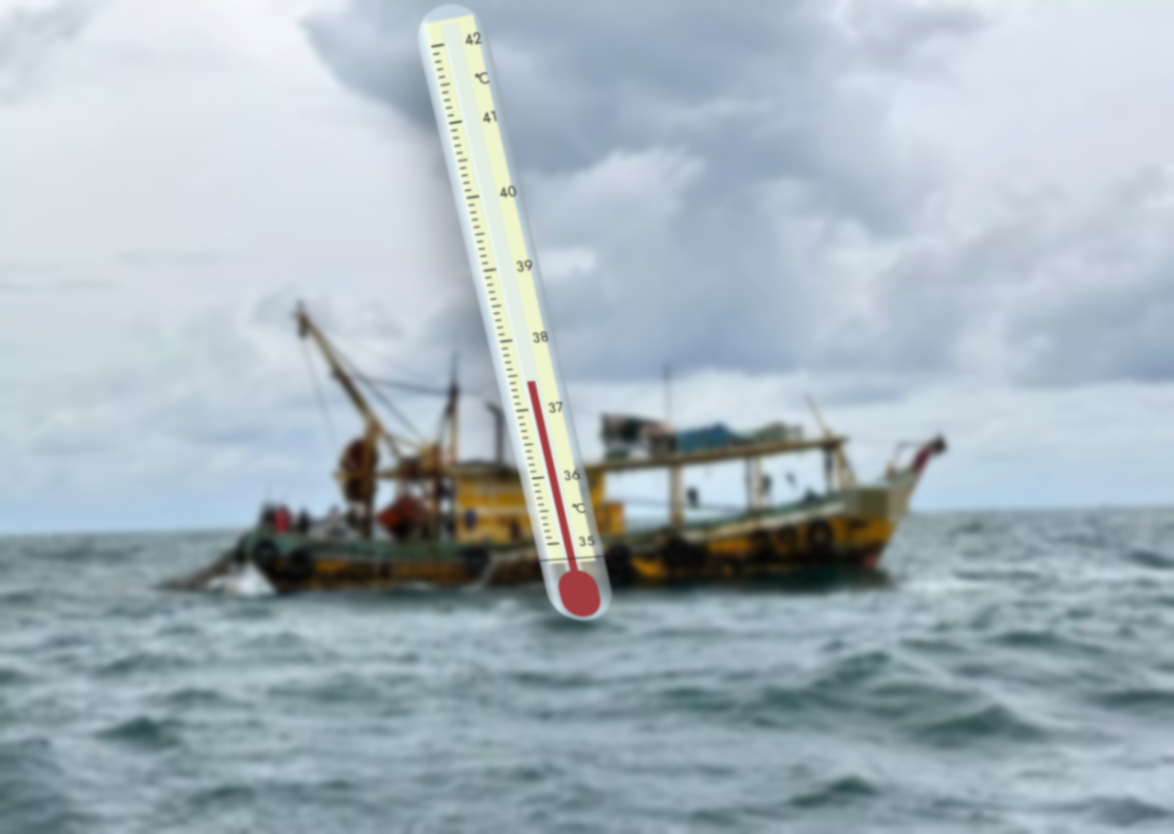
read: 37.4 °C
